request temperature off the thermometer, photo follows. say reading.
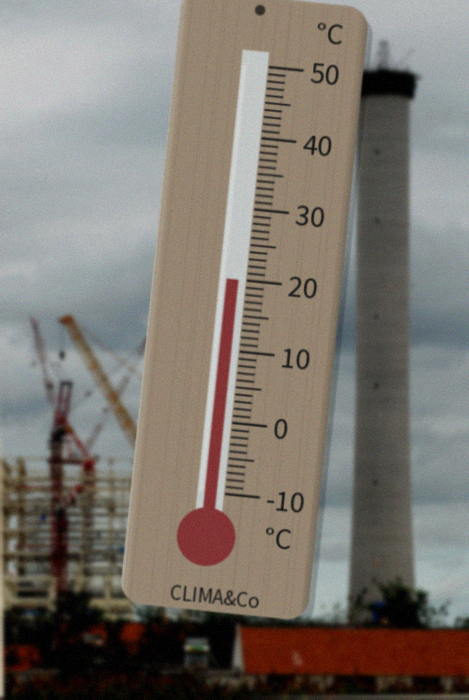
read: 20 °C
